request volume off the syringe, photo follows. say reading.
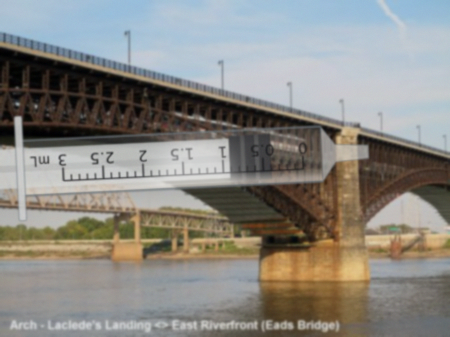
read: 0.4 mL
